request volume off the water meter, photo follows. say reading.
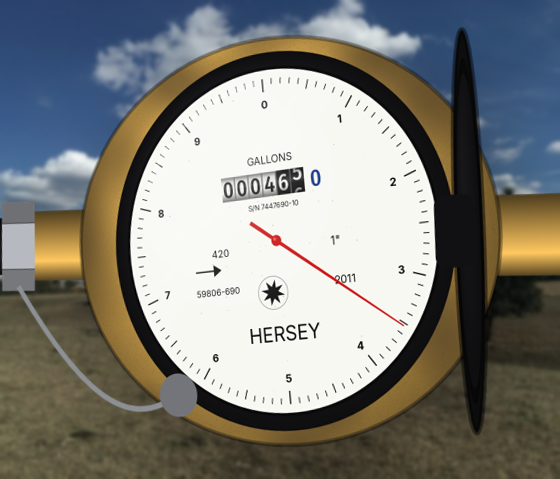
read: 4653.5 gal
